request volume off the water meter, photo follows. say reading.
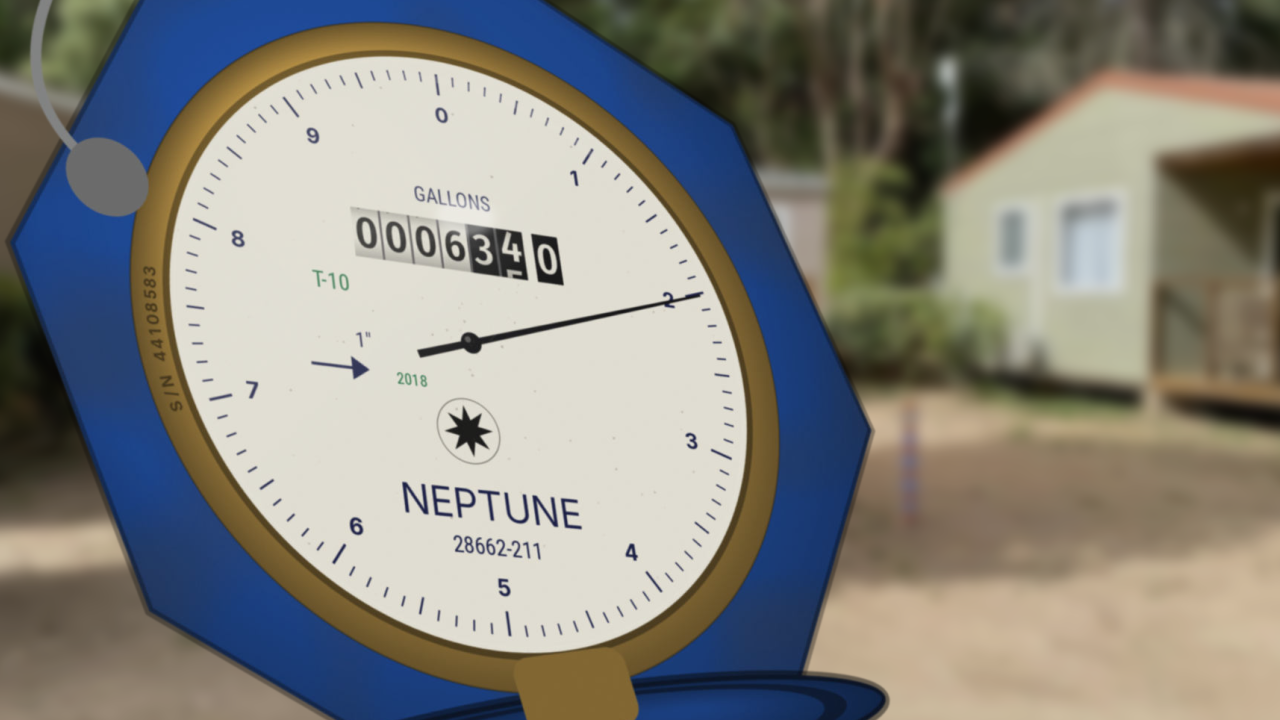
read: 6342.0 gal
